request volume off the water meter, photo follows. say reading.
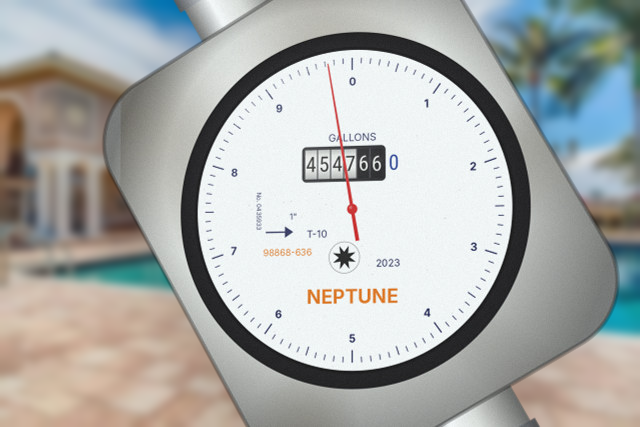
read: 4547659.7 gal
